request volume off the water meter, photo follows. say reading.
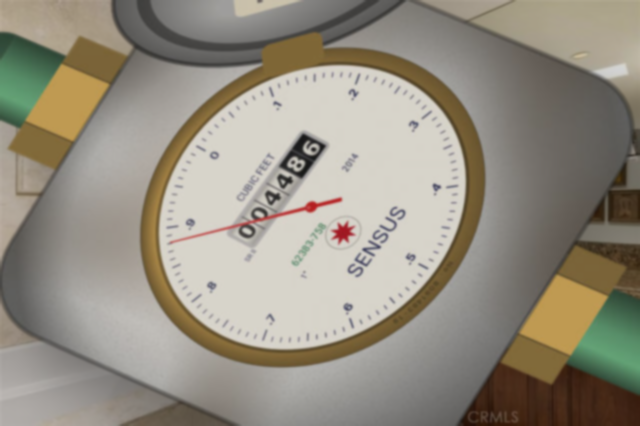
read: 4485.88 ft³
